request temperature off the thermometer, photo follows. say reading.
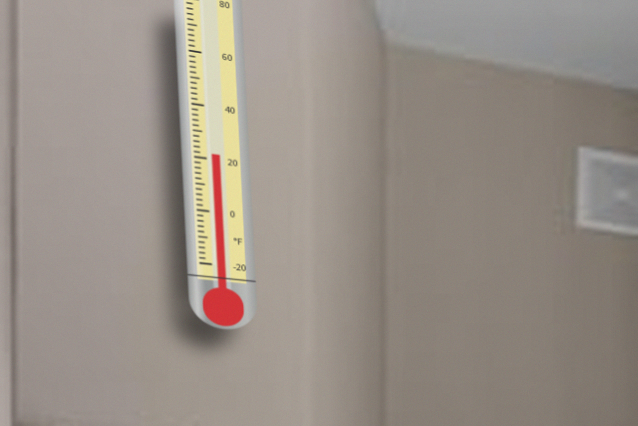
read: 22 °F
